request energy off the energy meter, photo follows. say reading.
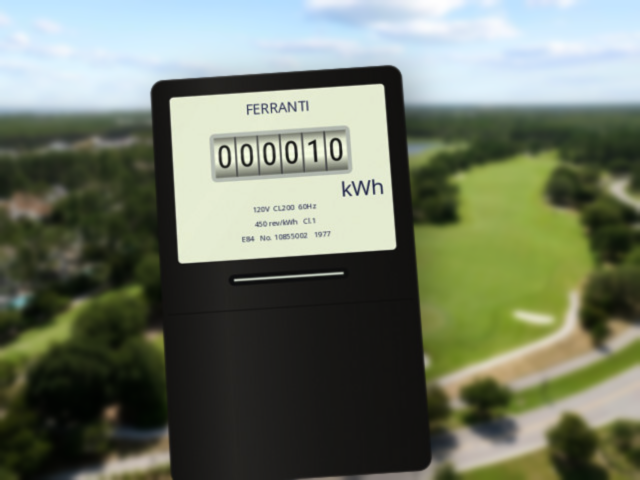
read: 10 kWh
